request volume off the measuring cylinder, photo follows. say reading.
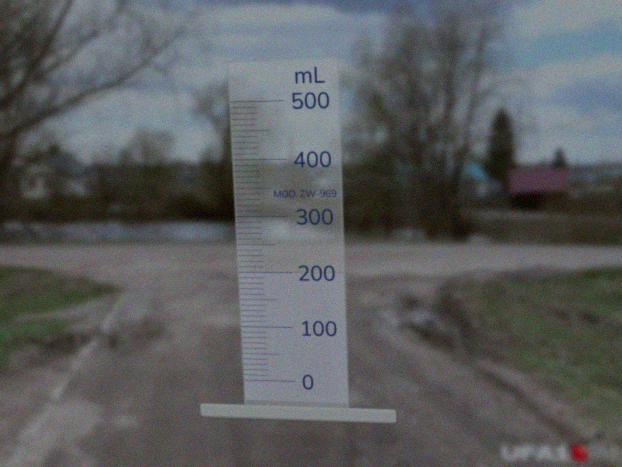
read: 200 mL
